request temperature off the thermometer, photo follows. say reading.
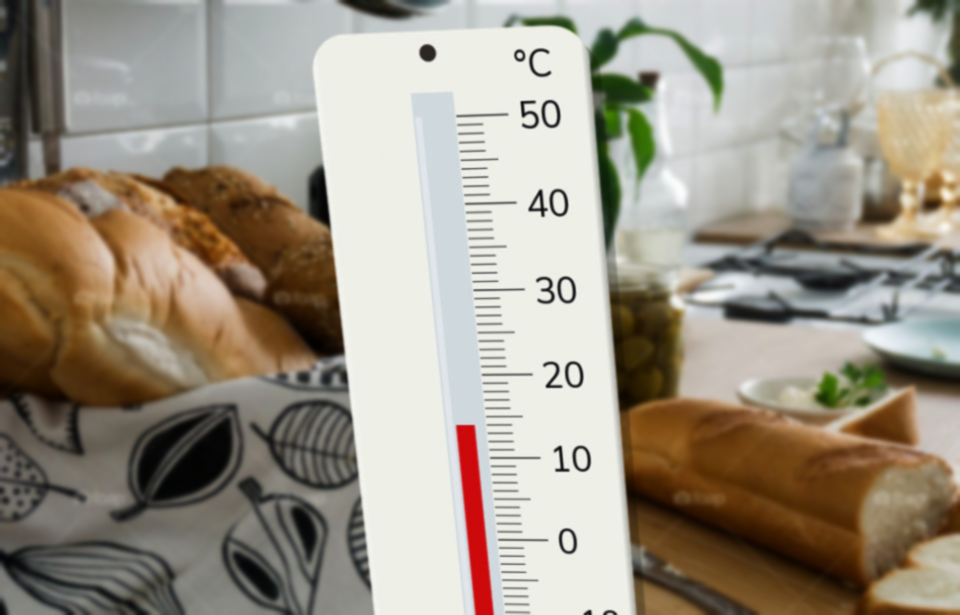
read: 14 °C
